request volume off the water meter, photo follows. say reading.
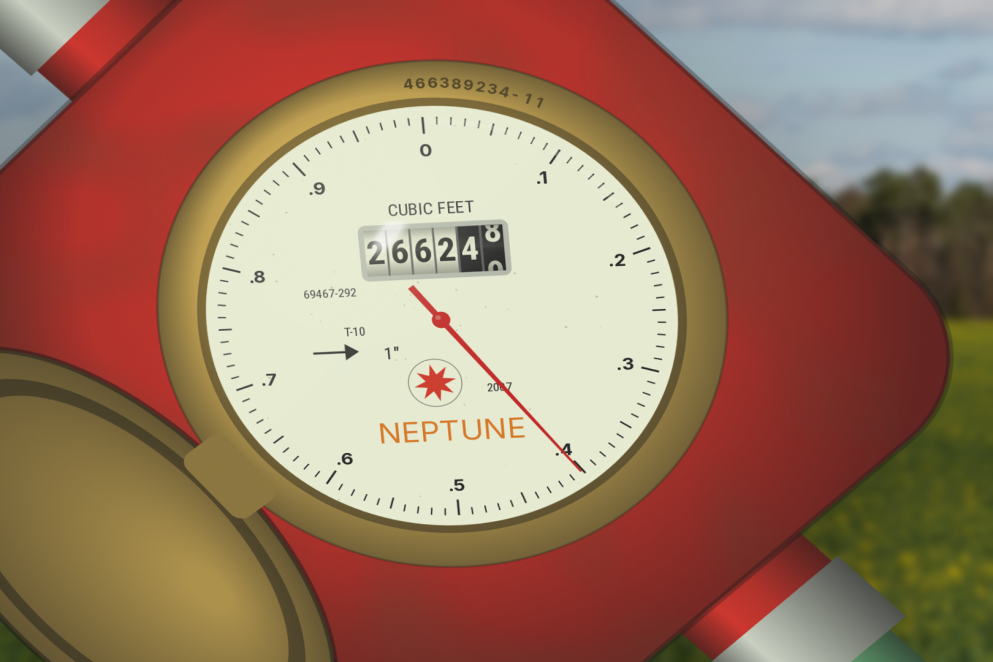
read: 266248.40 ft³
